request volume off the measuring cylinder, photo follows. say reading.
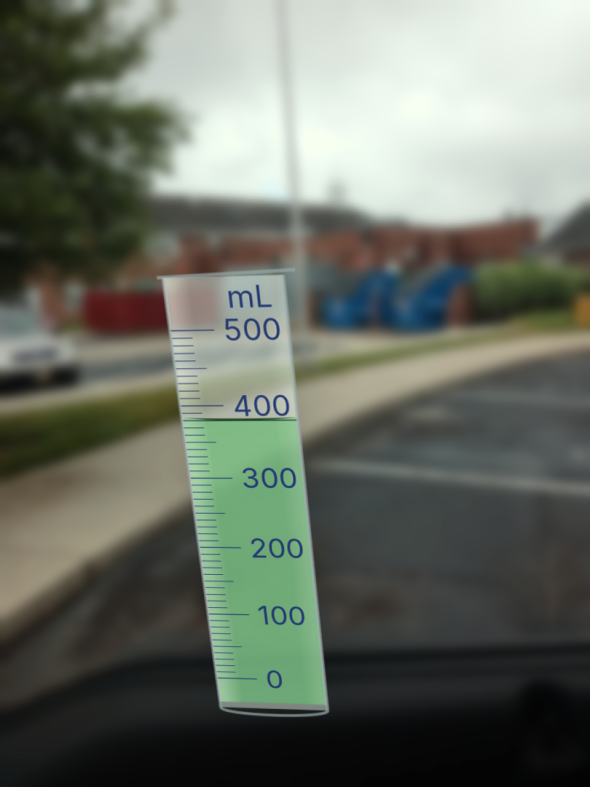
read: 380 mL
